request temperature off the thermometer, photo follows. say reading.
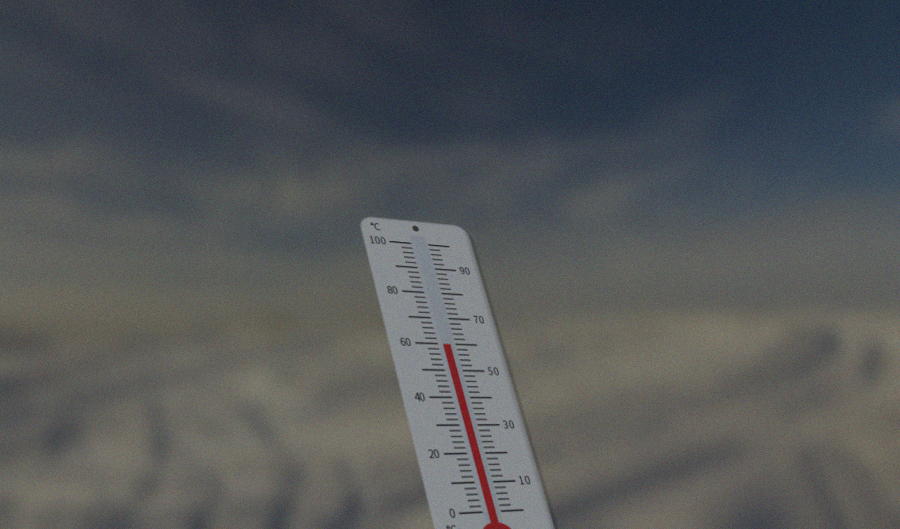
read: 60 °C
